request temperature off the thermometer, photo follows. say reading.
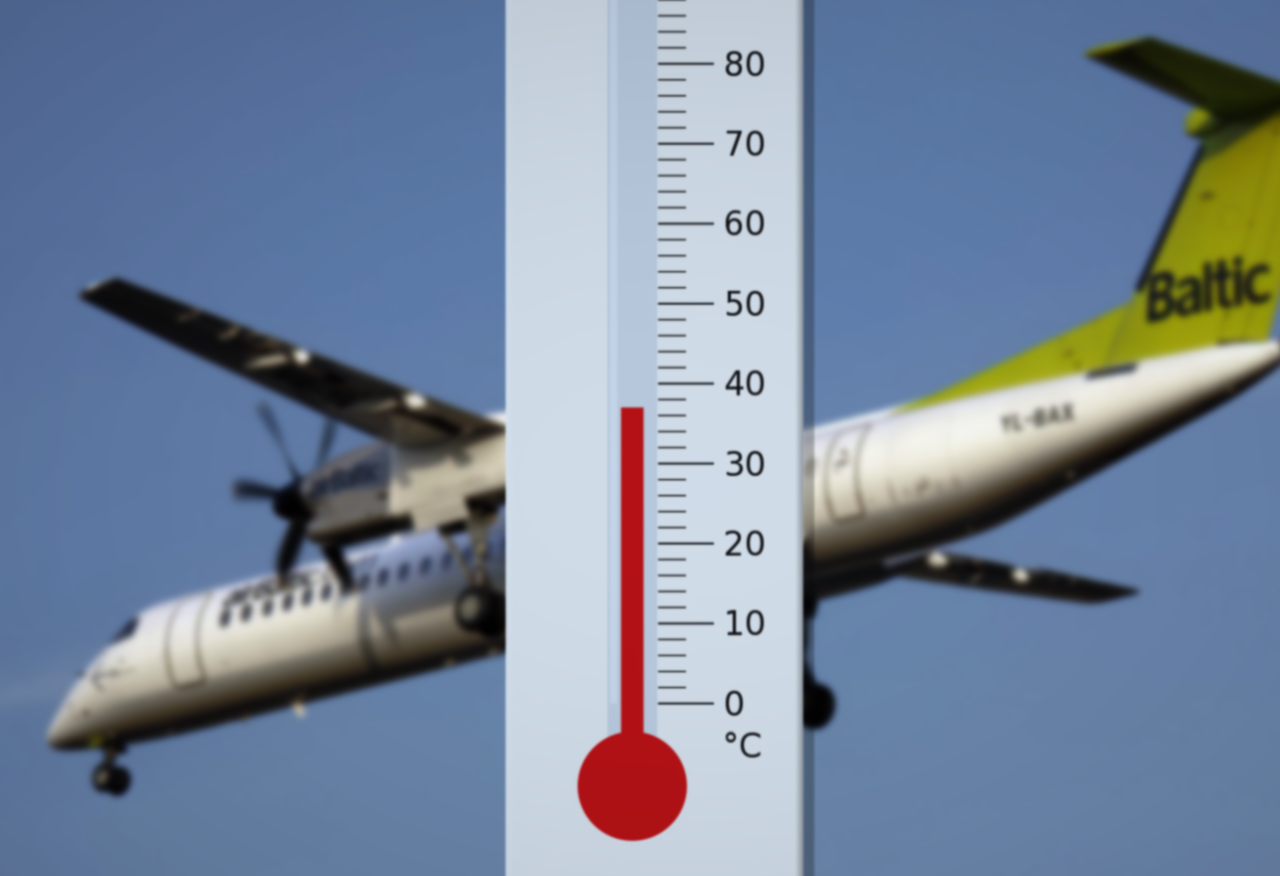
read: 37 °C
